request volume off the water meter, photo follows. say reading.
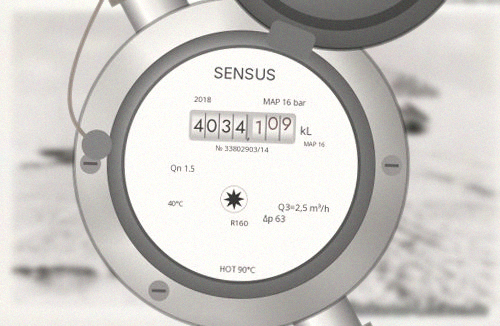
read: 4034.109 kL
